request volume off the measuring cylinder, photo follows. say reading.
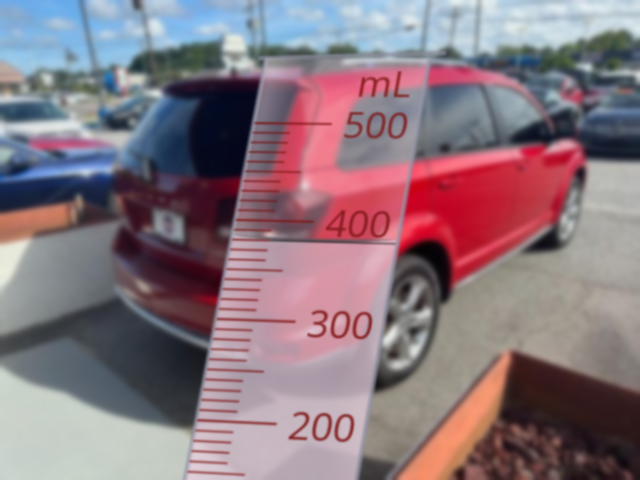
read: 380 mL
